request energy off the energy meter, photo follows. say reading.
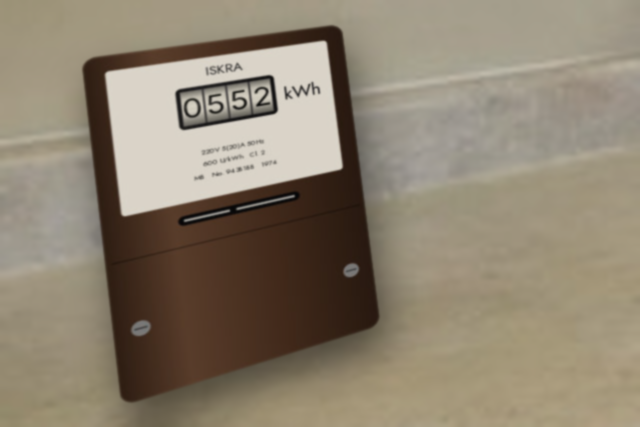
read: 552 kWh
